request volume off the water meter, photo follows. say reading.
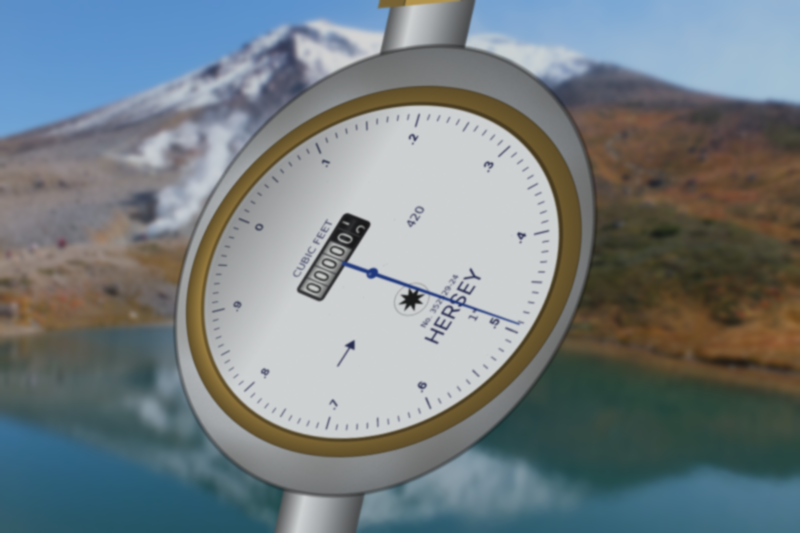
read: 1.49 ft³
